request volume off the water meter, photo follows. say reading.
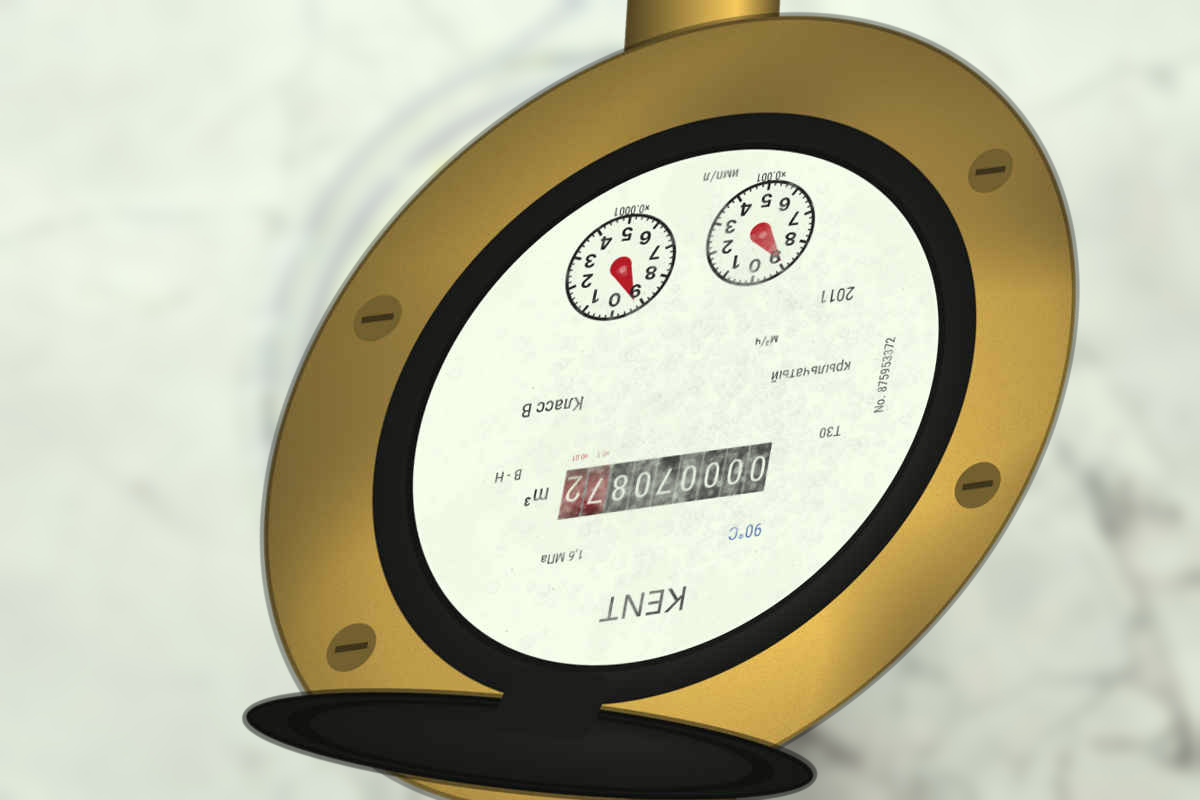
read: 708.7189 m³
